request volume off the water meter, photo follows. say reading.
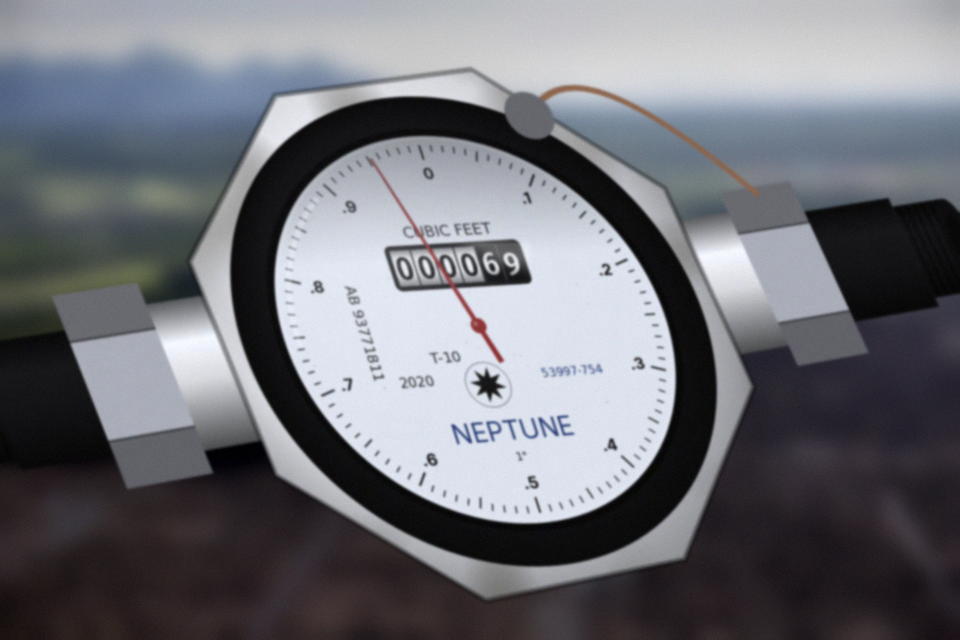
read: 68.95 ft³
